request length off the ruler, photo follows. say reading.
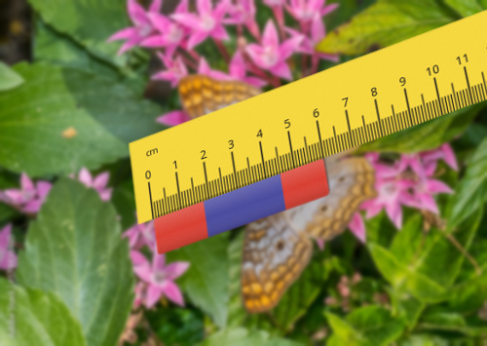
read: 6 cm
